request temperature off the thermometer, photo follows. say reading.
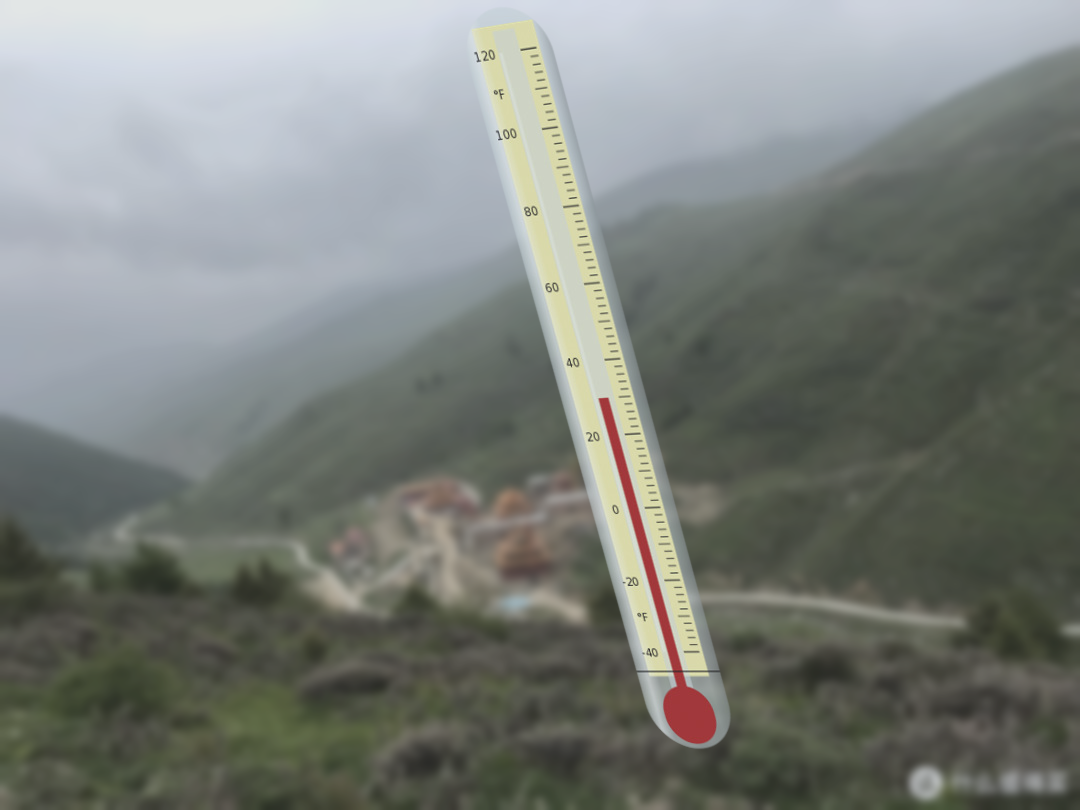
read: 30 °F
